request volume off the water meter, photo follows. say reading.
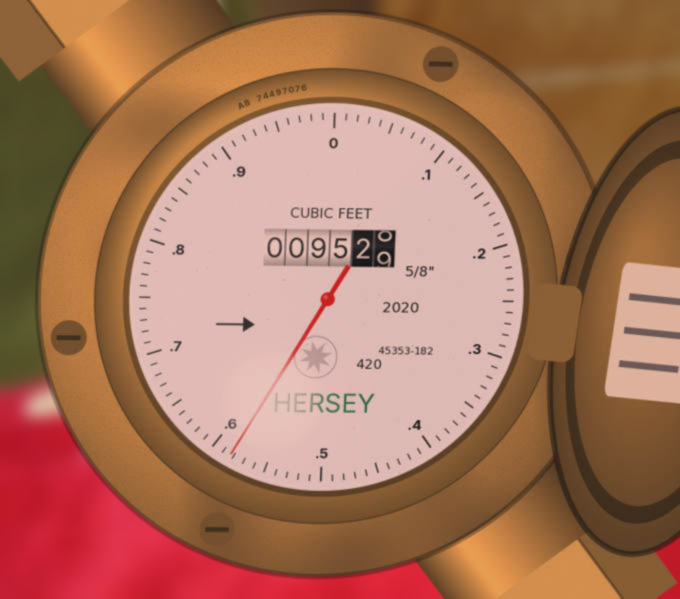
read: 9528.58 ft³
